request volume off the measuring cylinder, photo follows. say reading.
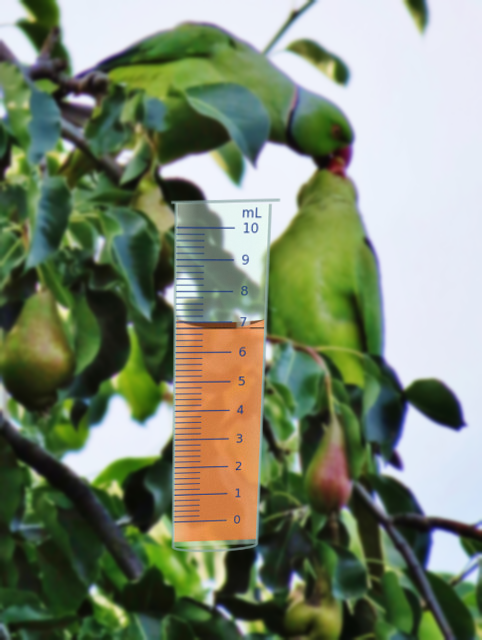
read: 6.8 mL
